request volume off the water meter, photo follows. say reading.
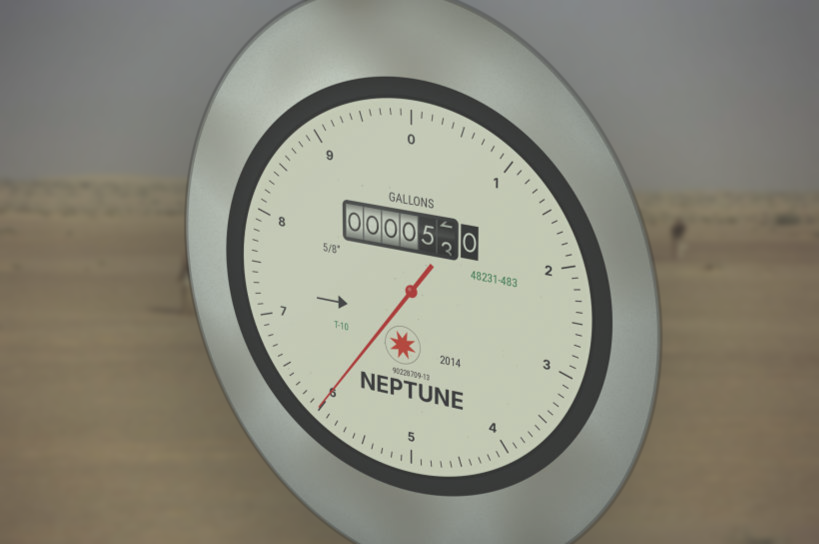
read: 526.0 gal
